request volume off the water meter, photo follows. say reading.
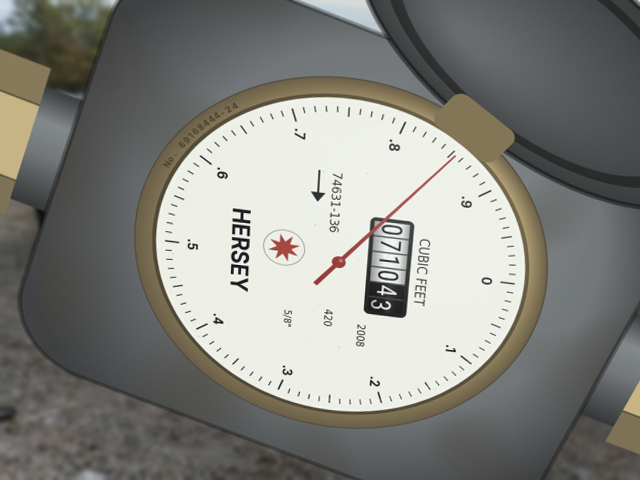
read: 71042.85 ft³
